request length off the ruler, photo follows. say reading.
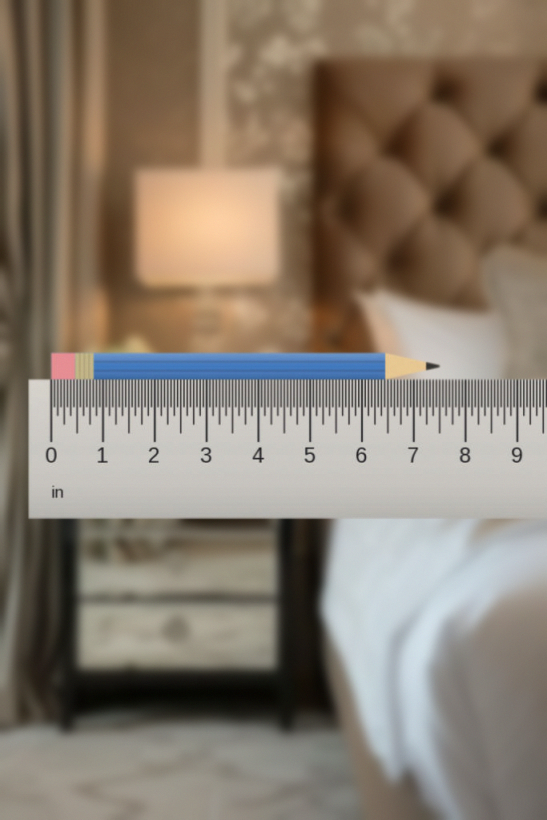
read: 7.5 in
